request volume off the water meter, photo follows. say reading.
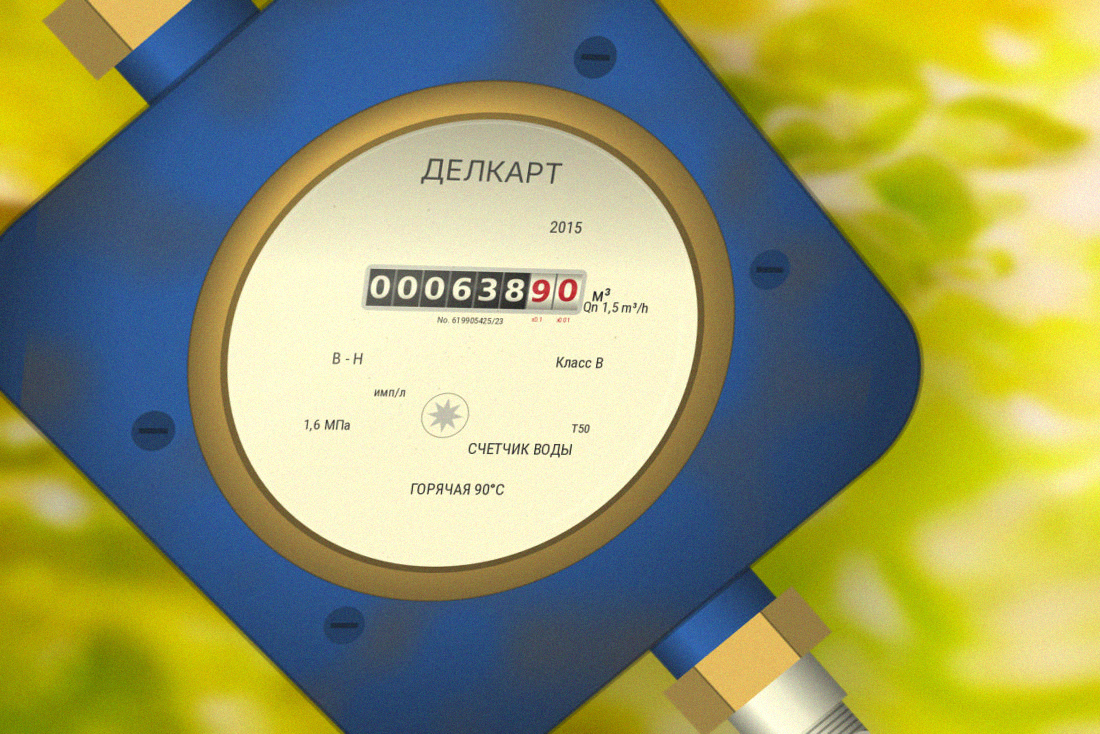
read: 638.90 m³
